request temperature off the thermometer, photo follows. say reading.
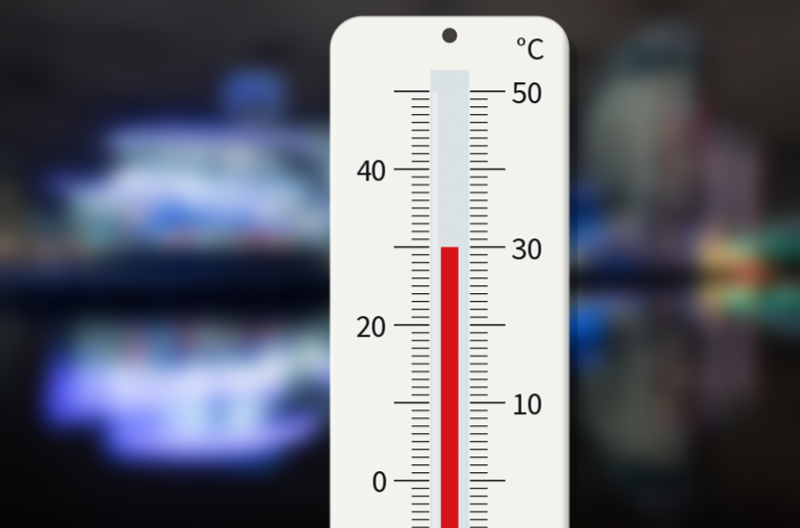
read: 30 °C
